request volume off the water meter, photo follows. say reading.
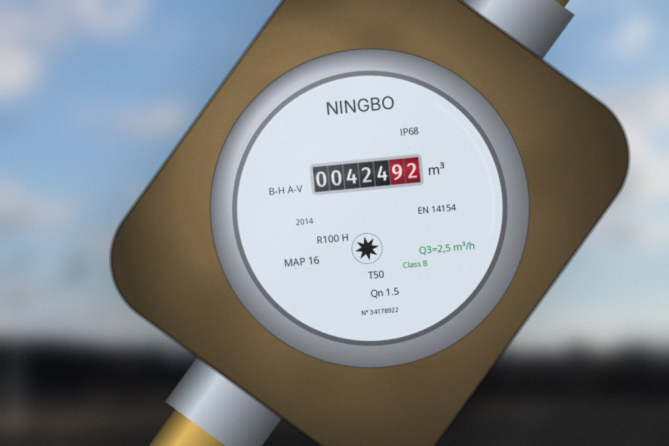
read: 424.92 m³
